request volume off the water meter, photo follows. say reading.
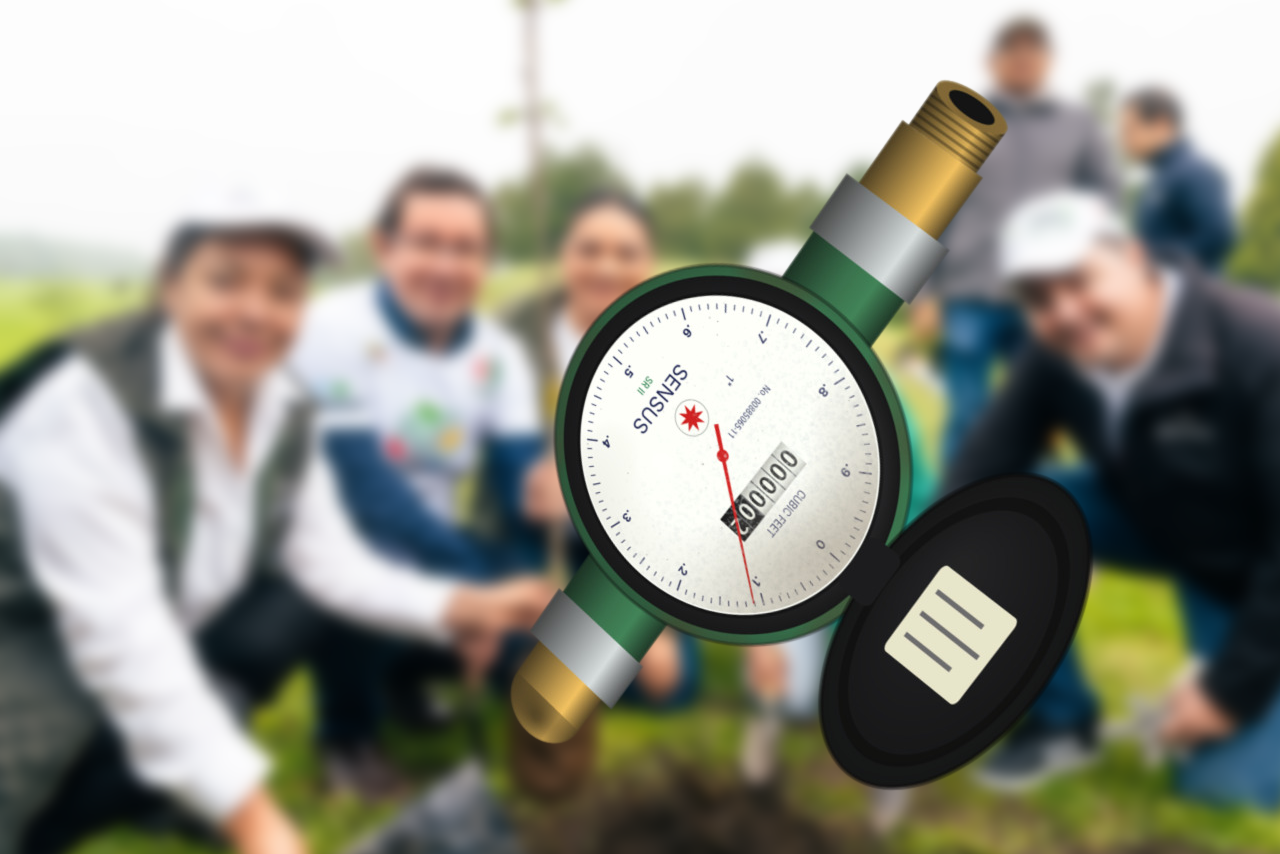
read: 2.11 ft³
